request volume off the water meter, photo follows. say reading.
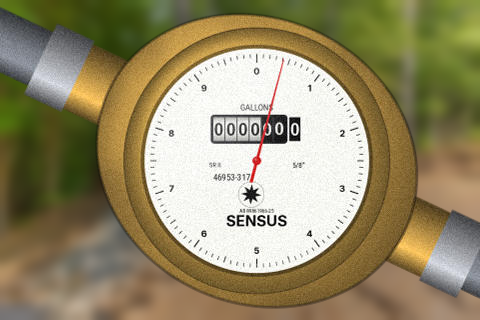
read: 0.4 gal
